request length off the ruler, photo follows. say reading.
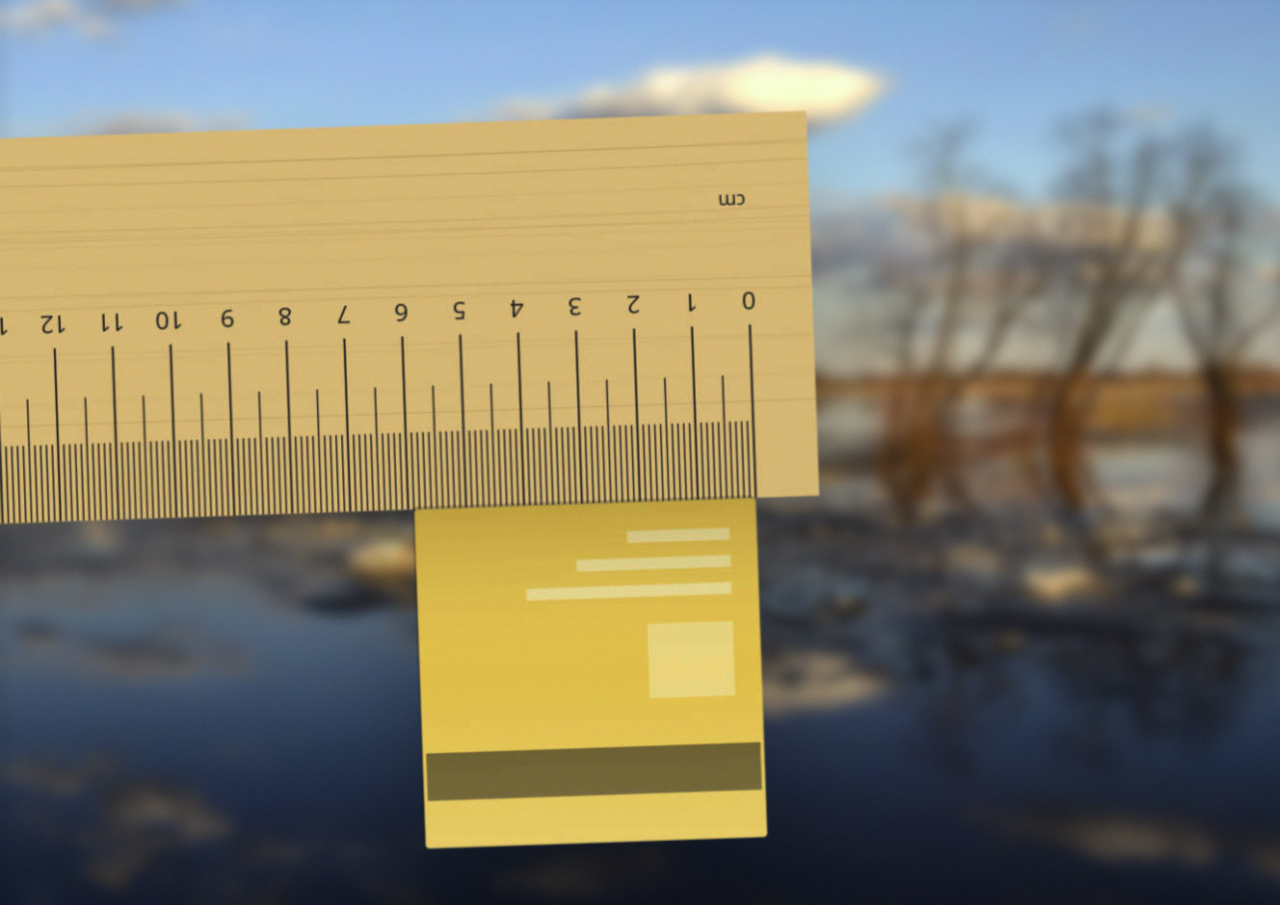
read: 5.9 cm
